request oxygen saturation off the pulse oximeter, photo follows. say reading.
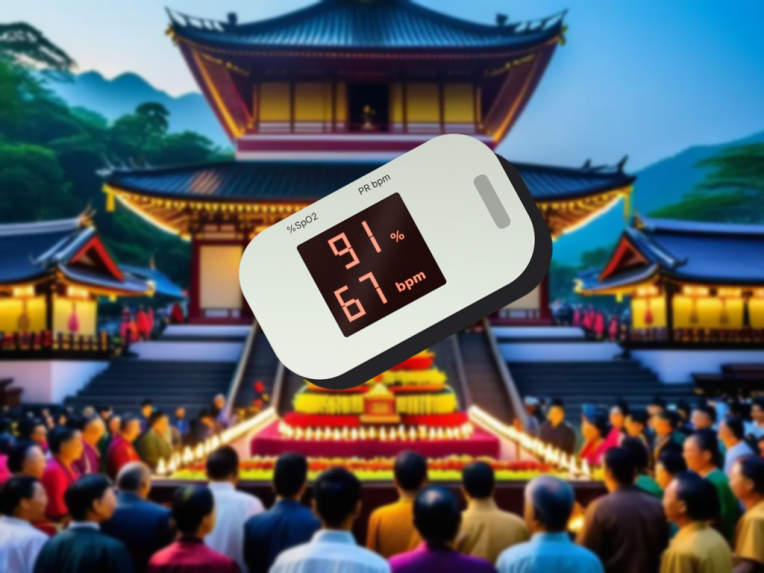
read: 91 %
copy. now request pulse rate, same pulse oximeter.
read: 67 bpm
